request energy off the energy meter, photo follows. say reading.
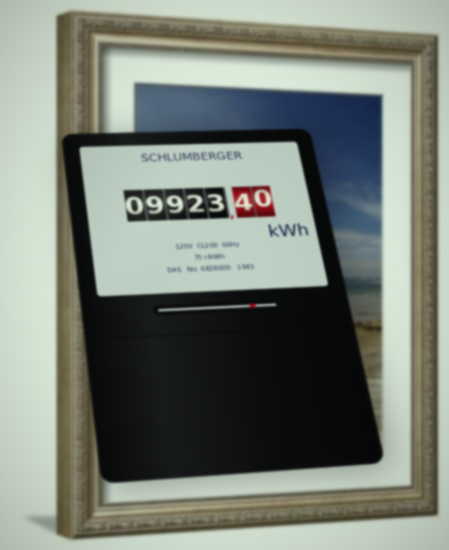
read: 9923.40 kWh
